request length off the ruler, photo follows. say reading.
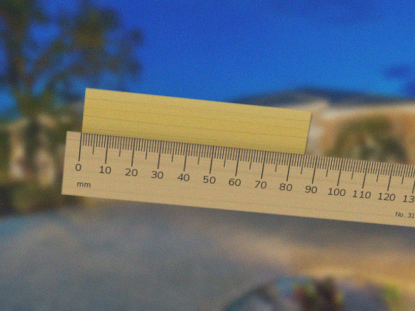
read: 85 mm
